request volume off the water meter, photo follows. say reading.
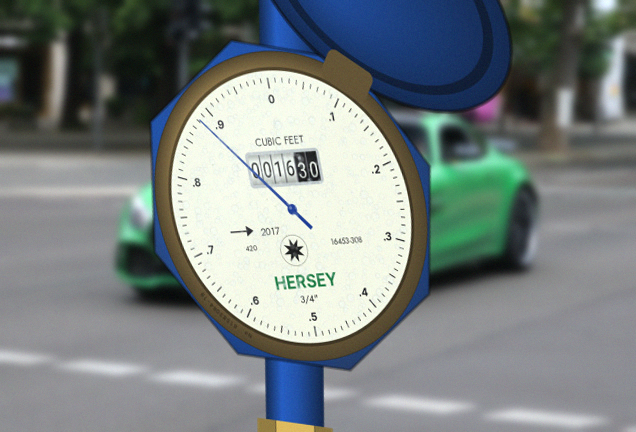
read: 1629.88 ft³
